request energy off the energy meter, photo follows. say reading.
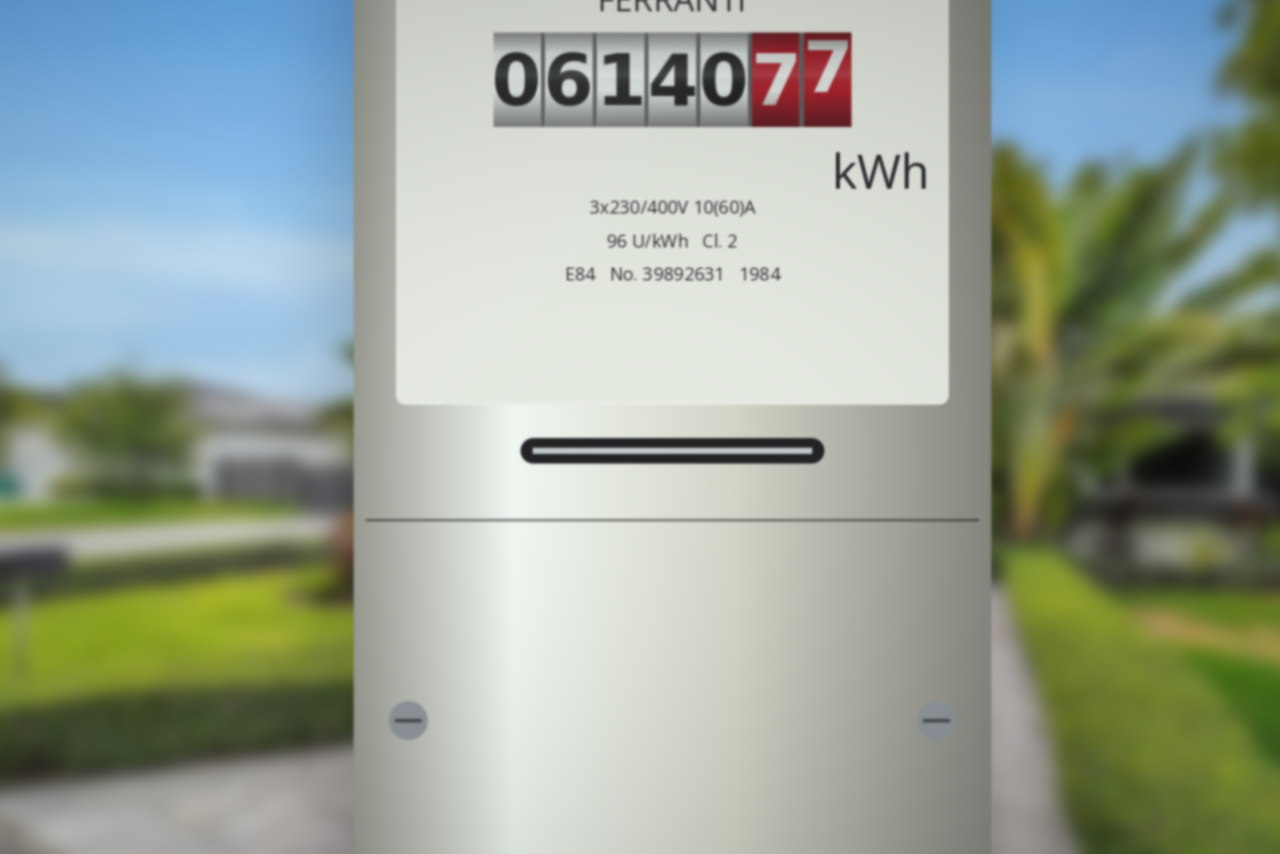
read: 6140.77 kWh
